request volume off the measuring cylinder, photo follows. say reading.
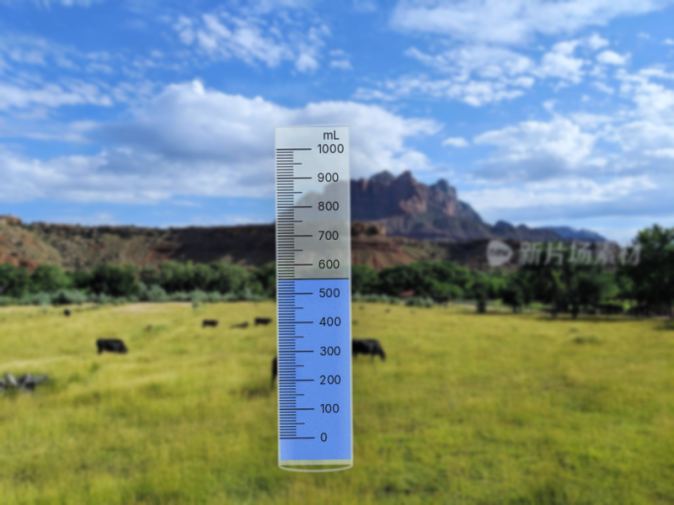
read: 550 mL
